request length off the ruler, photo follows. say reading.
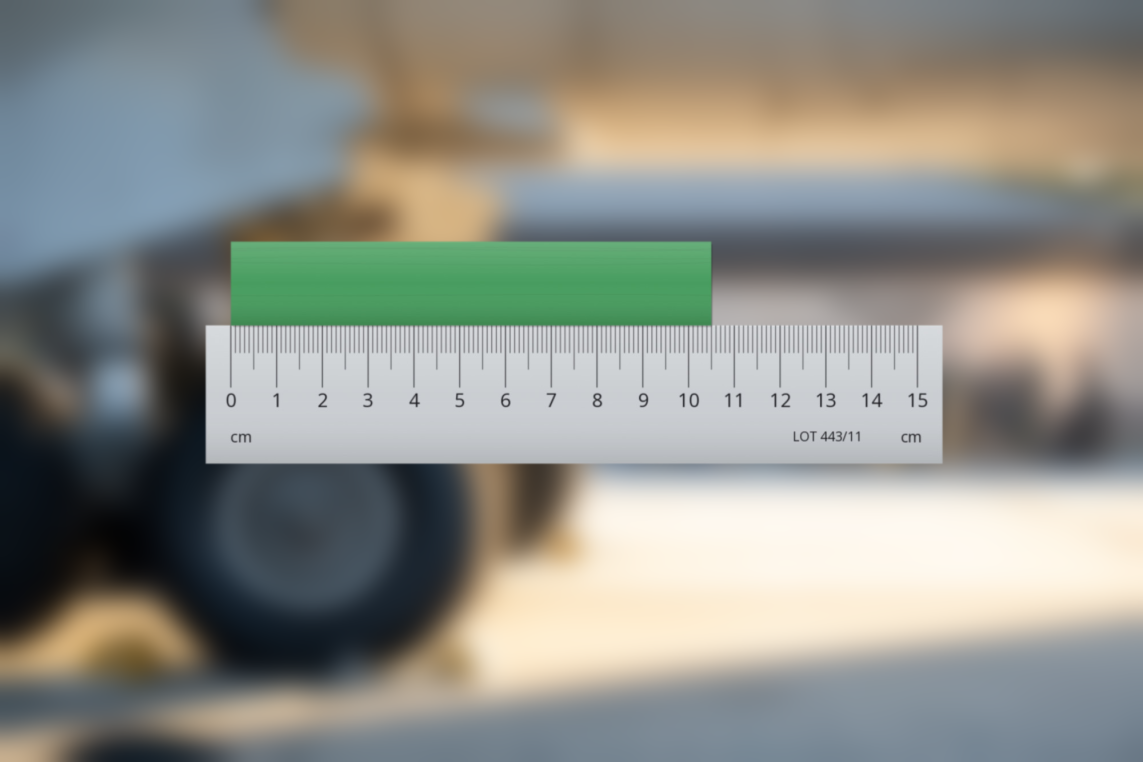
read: 10.5 cm
